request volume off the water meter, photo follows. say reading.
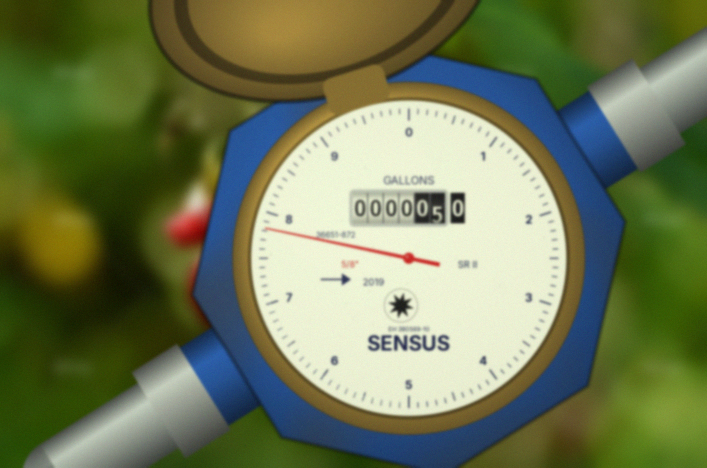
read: 47.8 gal
